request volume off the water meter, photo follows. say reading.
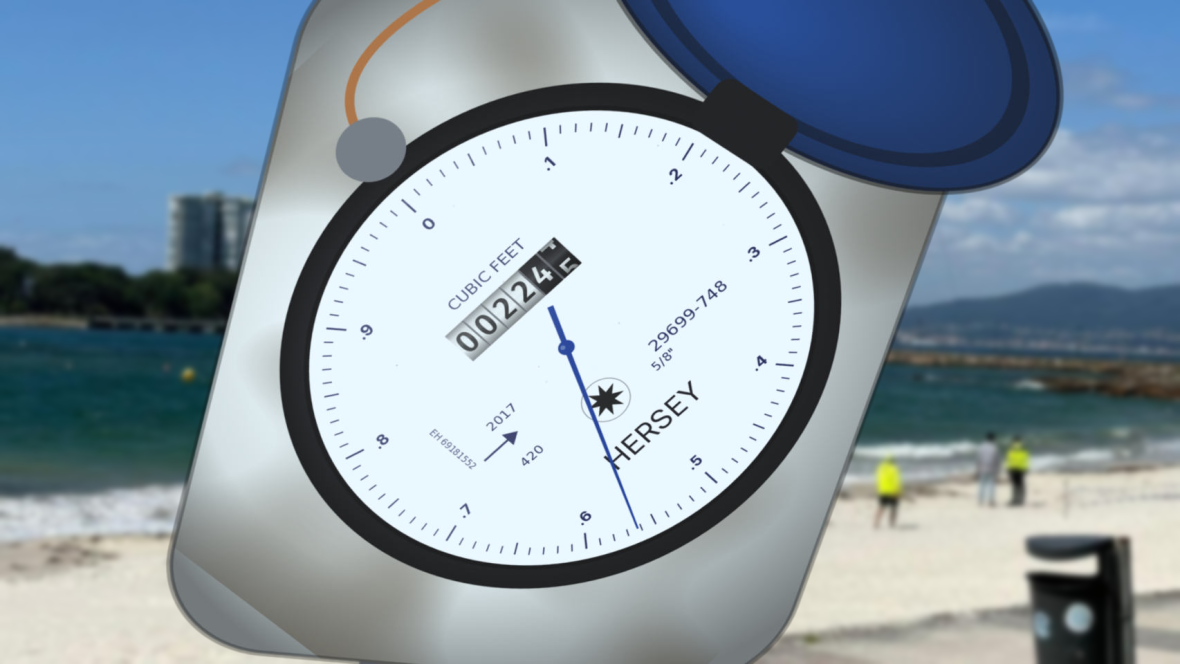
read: 2244.56 ft³
